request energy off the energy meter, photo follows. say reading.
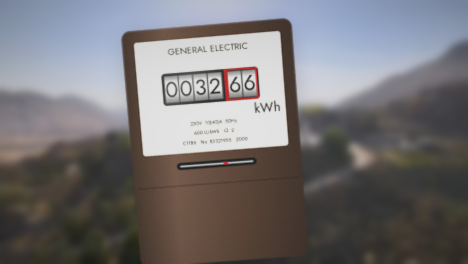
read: 32.66 kWh
